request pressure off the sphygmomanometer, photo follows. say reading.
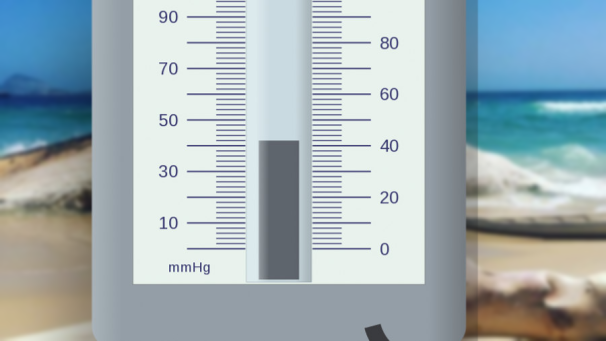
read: 42 mmHg
